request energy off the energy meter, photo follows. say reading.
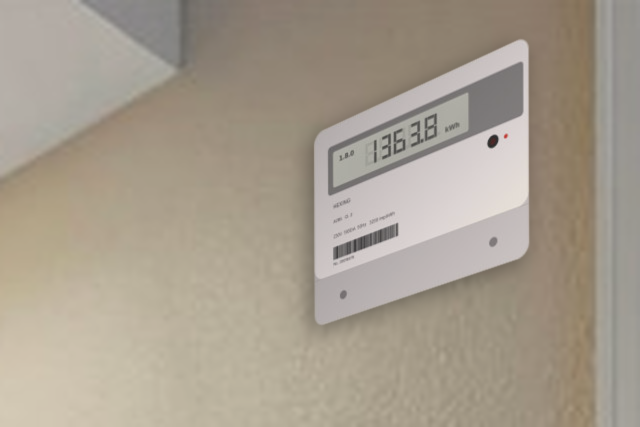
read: 1363.8 kWh
